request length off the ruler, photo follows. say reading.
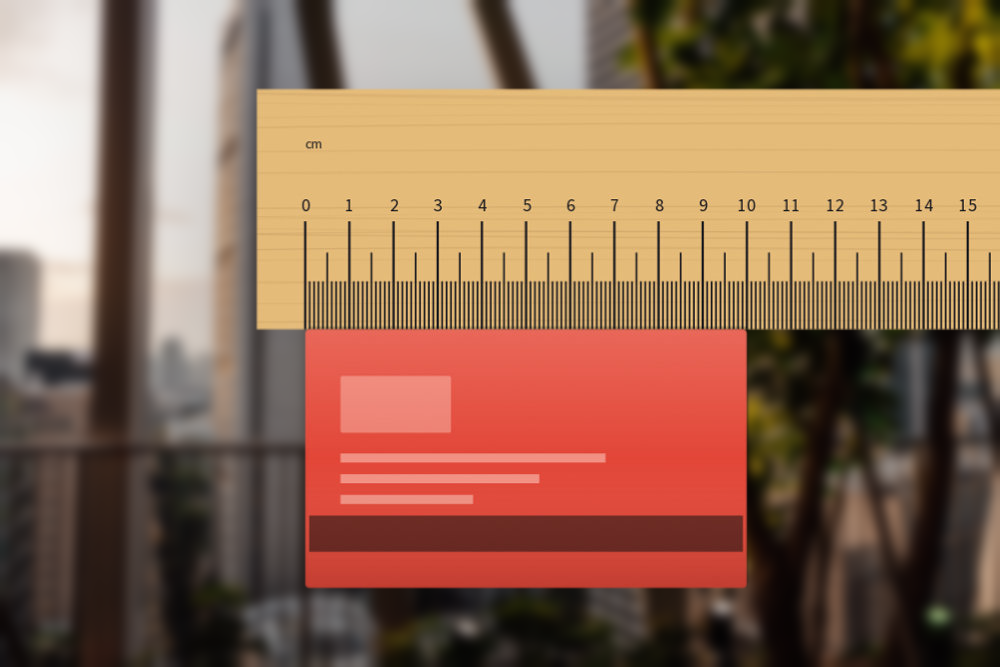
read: 10 cm
